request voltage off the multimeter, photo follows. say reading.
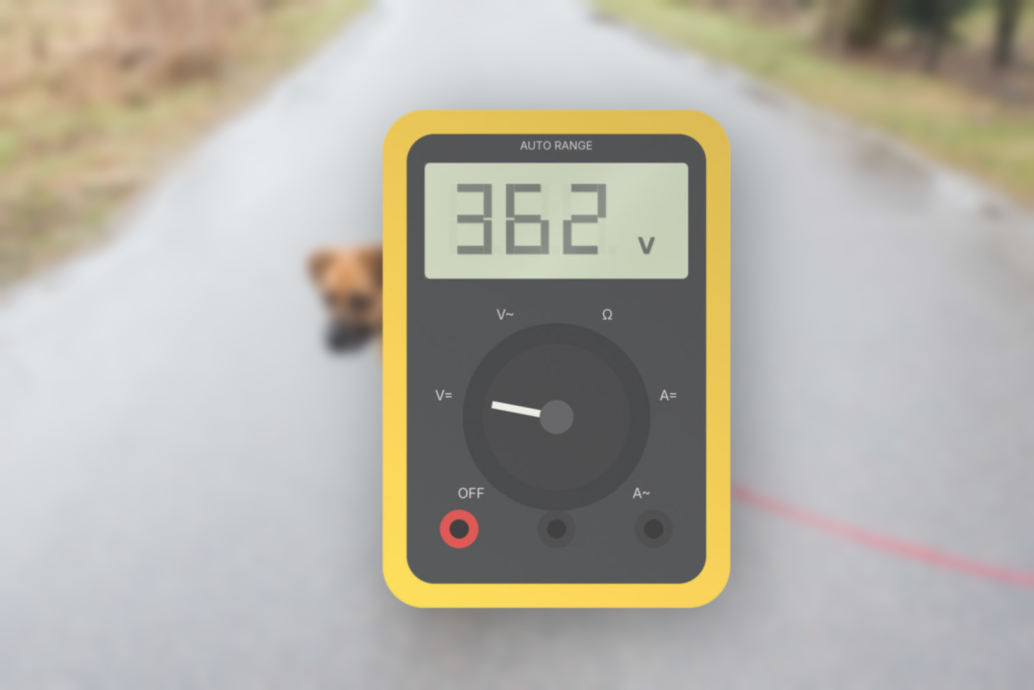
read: 362 V
